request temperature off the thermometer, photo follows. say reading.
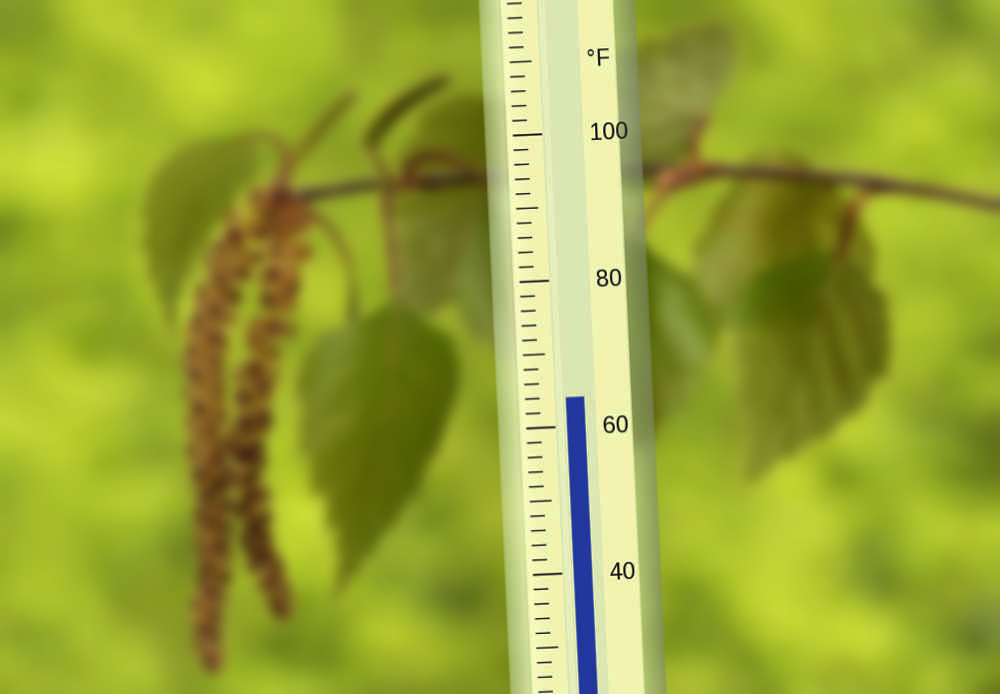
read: 64 °F
